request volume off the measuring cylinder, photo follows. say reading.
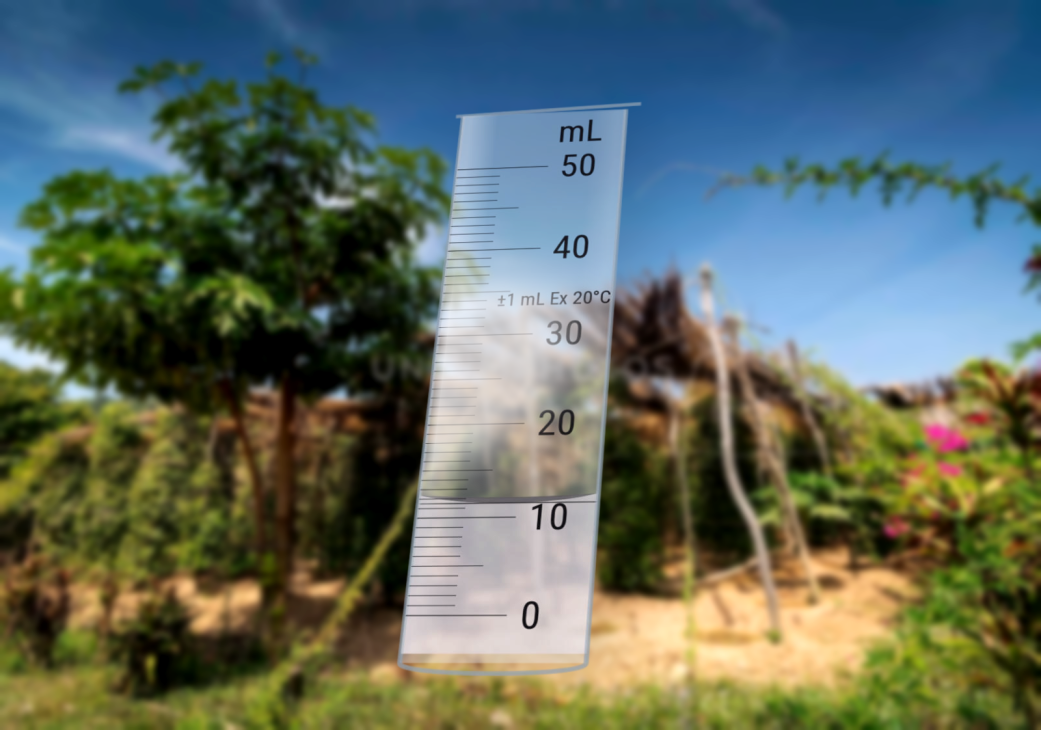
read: 11.5 mL
